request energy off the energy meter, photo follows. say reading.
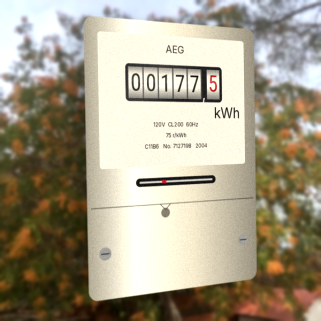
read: 177.5 kWh
